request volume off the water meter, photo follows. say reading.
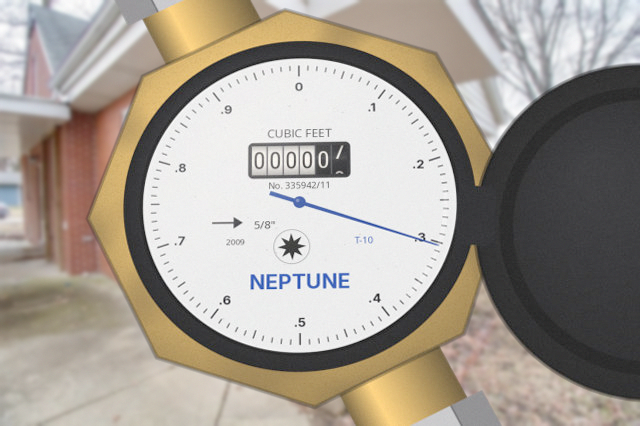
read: 7.30 ft³
